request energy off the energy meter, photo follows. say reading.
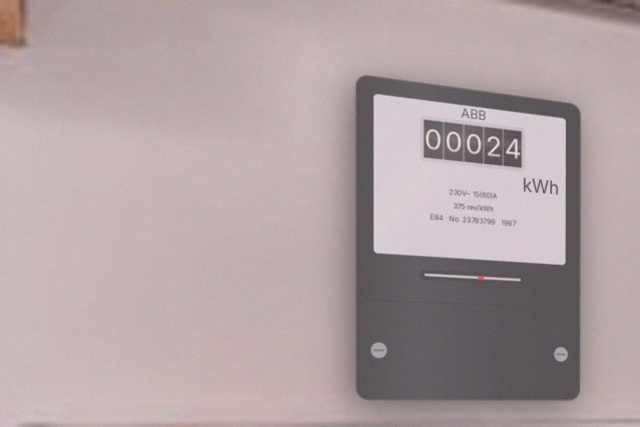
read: 24 kWh
